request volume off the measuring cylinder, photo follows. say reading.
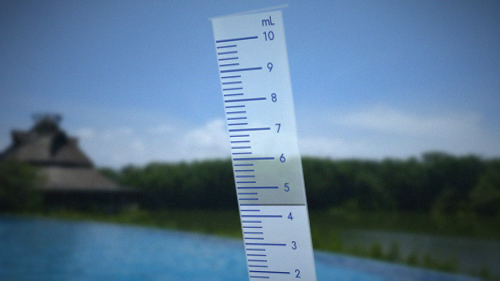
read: 4.4 mL
